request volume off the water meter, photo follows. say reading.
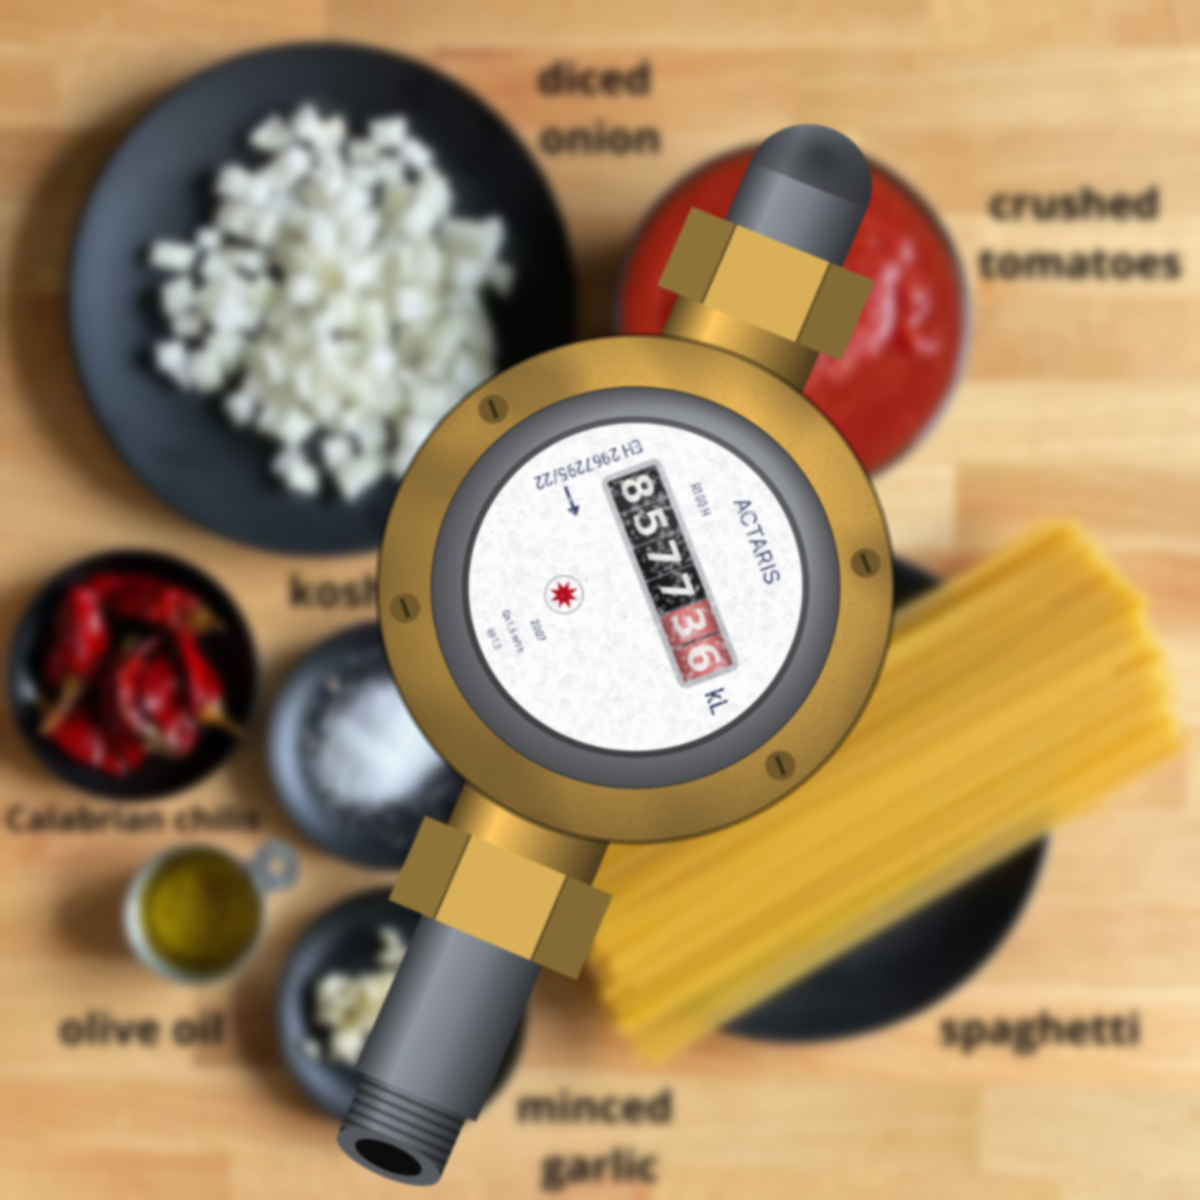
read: 8577.36 kL
